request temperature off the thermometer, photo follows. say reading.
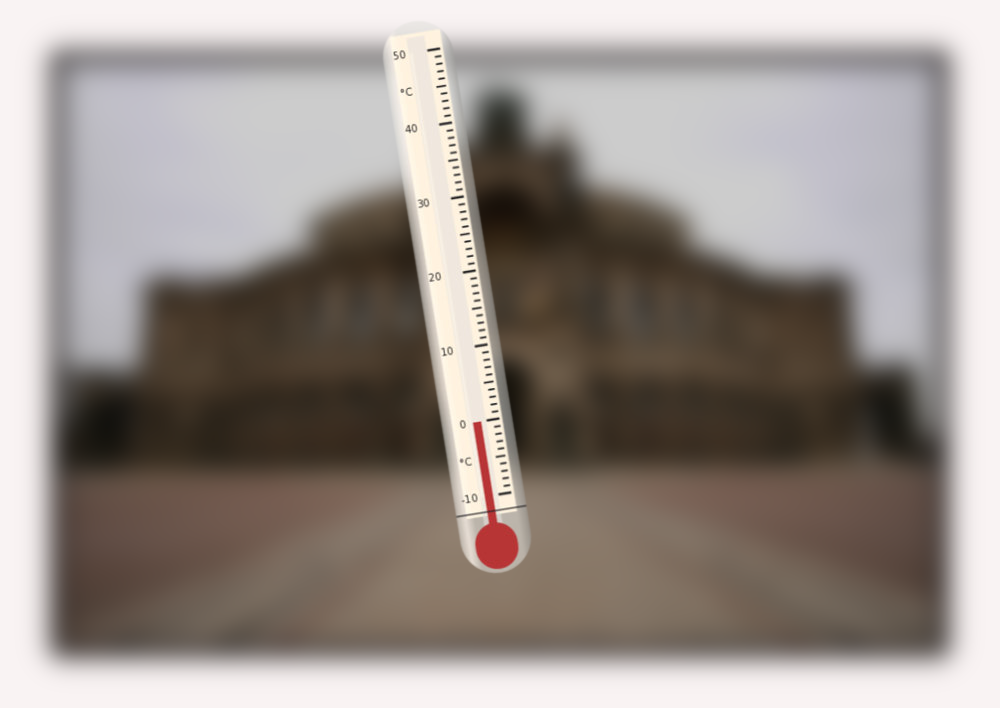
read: 0 °C
